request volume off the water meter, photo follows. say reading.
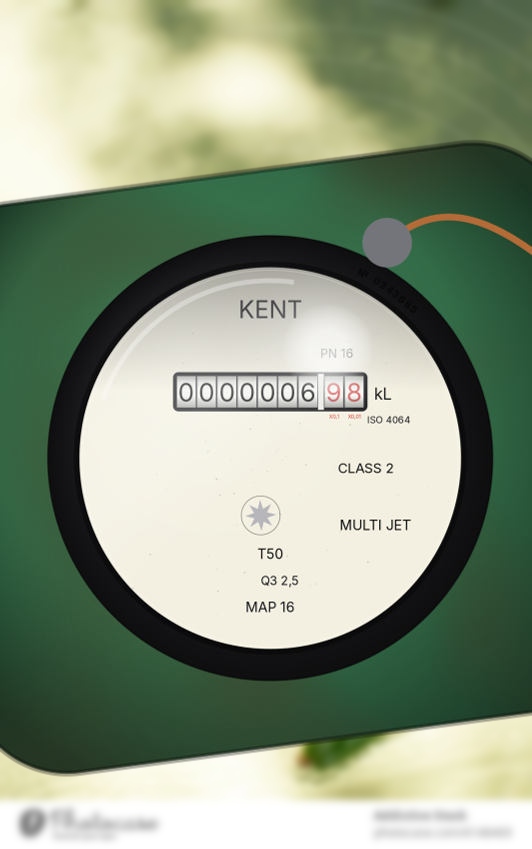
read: 6.98 kL
